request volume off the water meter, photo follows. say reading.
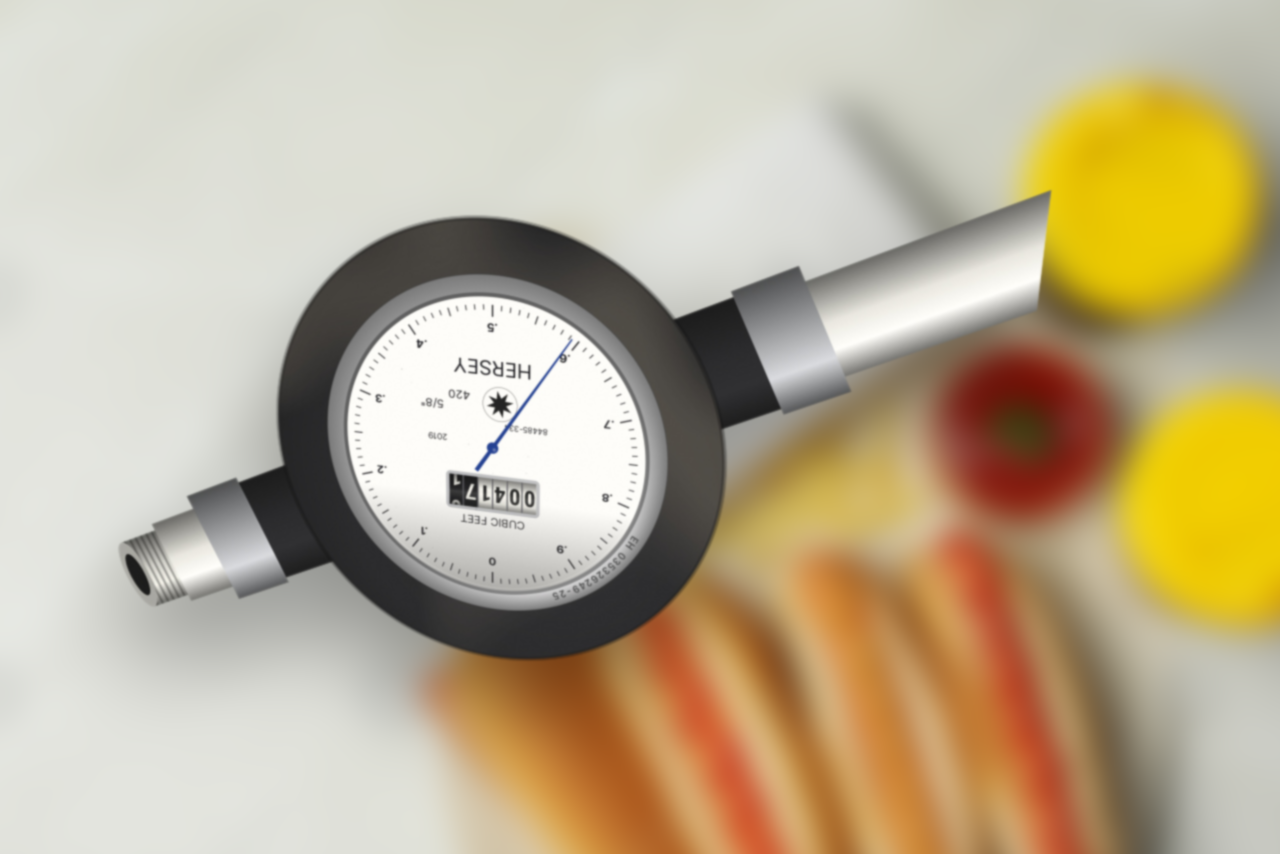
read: 4170.59 ft³
